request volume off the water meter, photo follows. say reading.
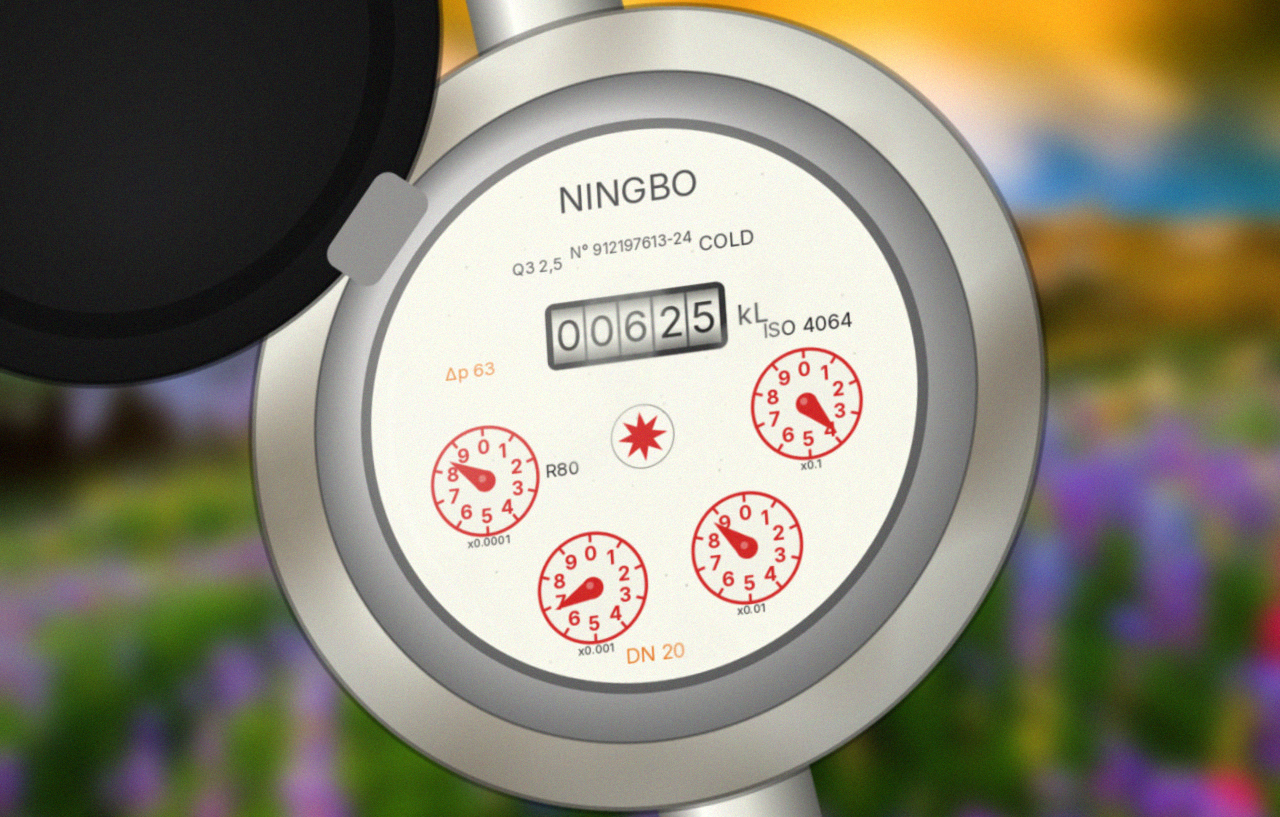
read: 625.3868 kL
